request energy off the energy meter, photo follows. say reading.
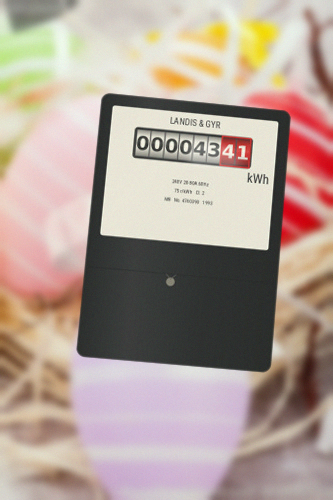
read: 43.41 kWh
